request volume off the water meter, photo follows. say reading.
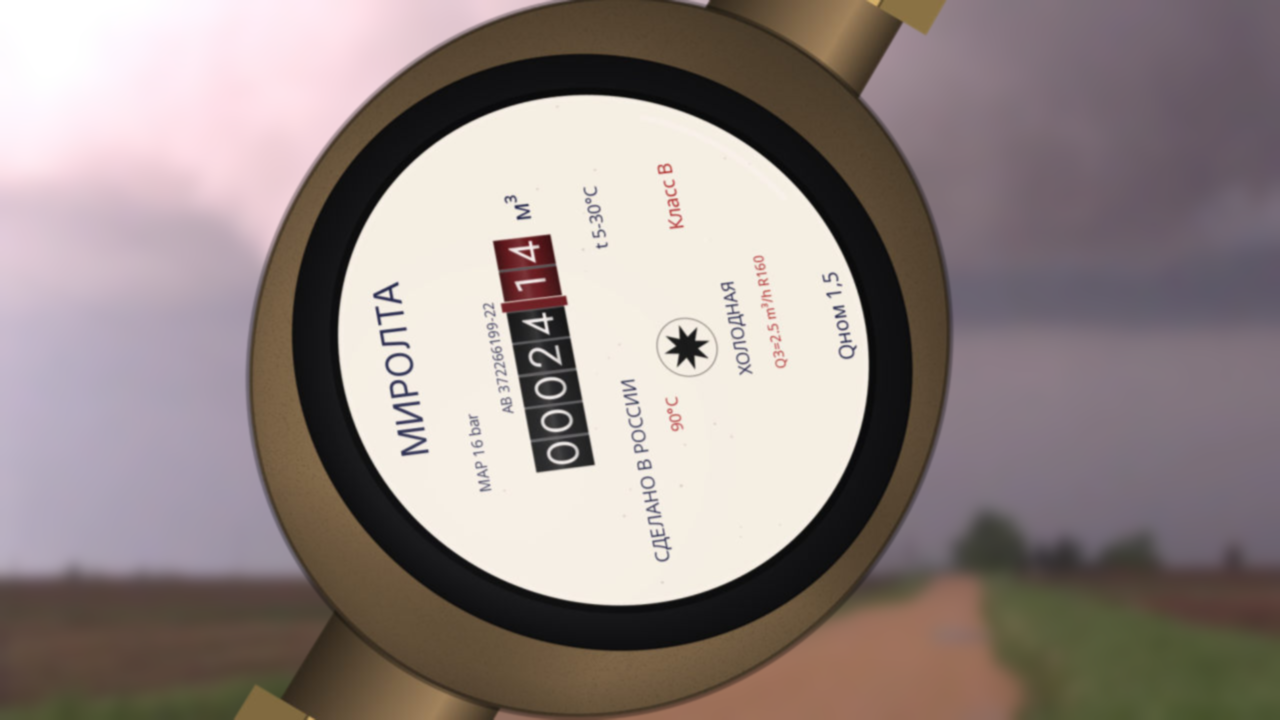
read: 24.14 m³
